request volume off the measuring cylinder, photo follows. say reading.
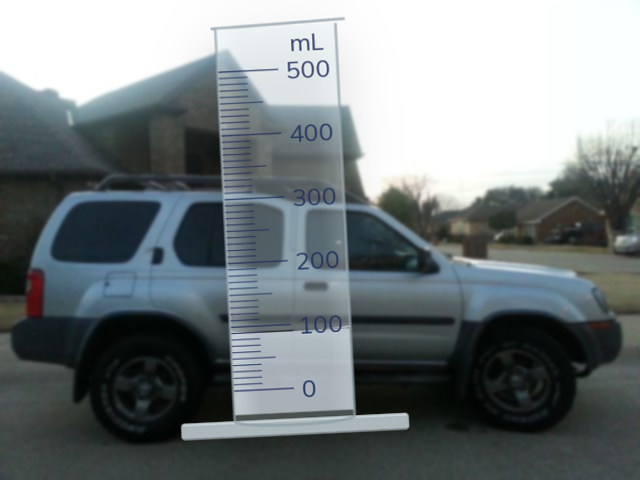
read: 90 mL
